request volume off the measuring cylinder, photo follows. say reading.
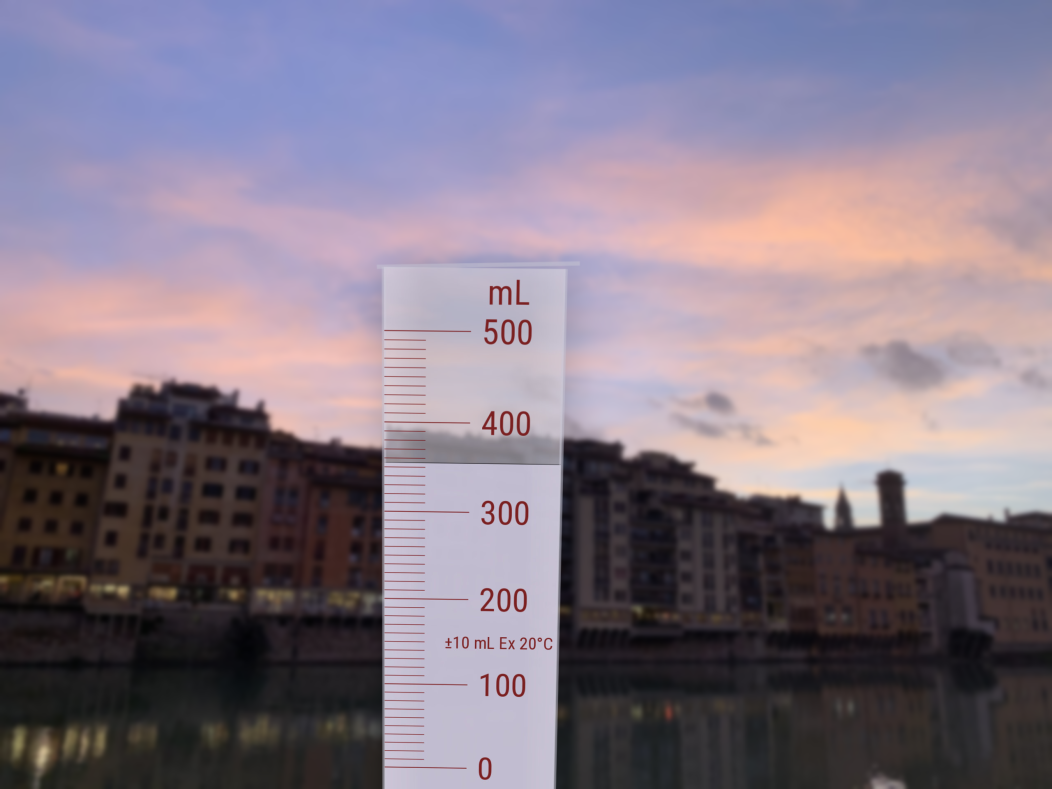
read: 355 mL
